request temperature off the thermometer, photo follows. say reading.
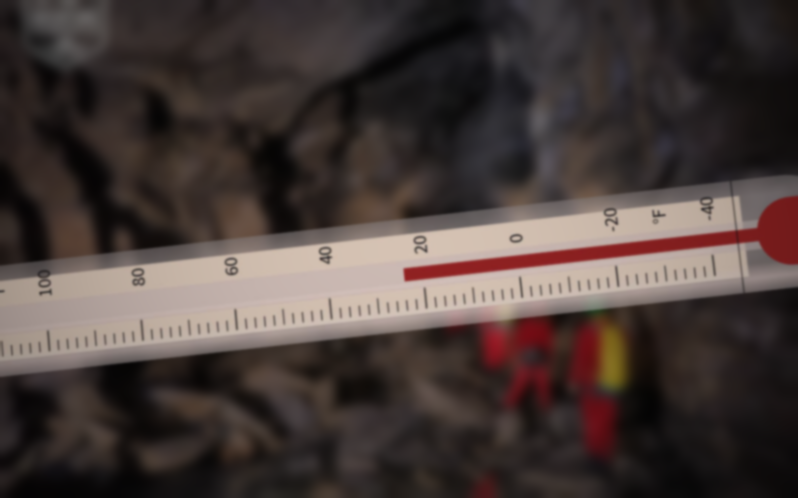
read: 24 °F
